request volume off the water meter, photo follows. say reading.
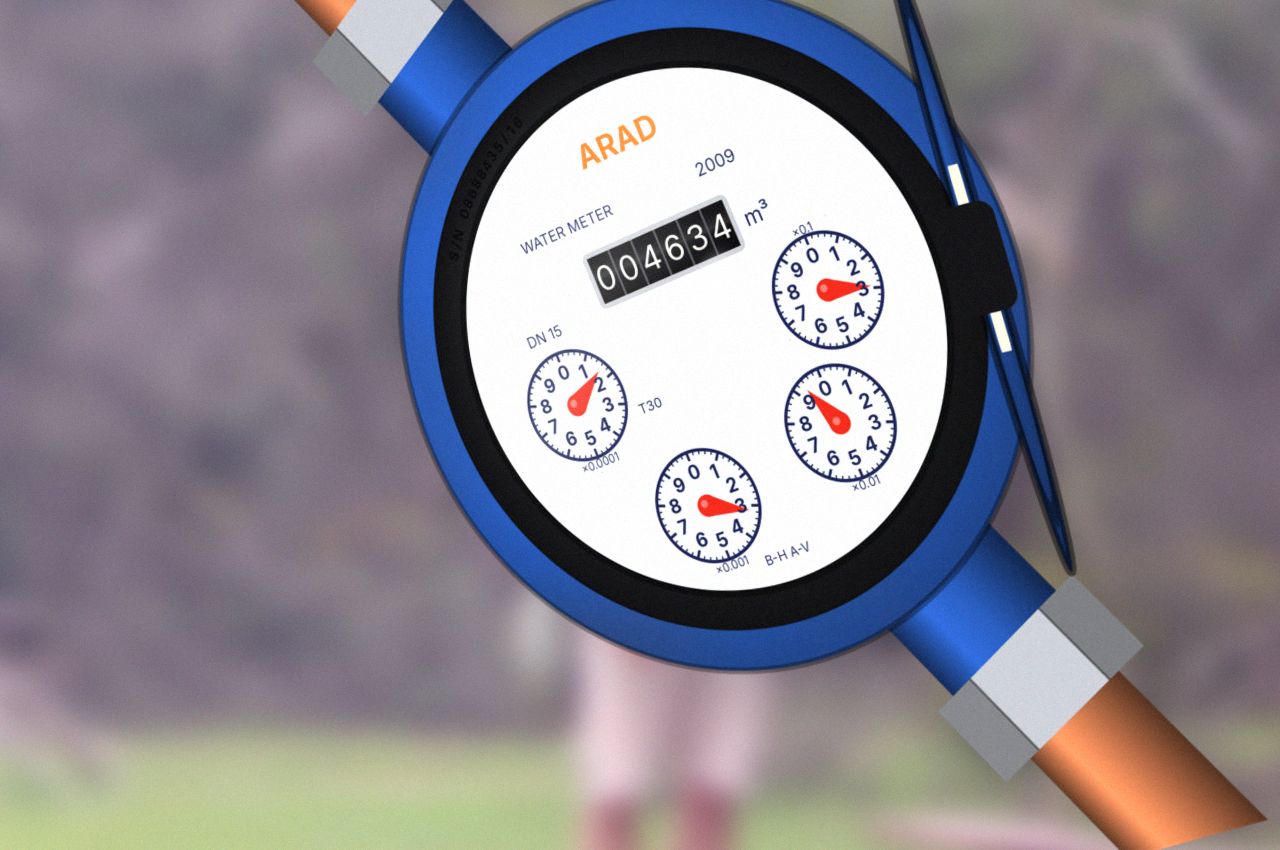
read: 4634.2931 m³
